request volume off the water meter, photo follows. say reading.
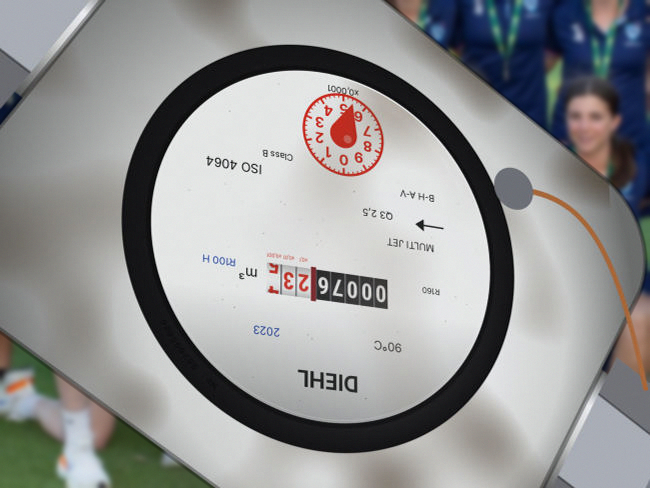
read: 76.2345 m³
